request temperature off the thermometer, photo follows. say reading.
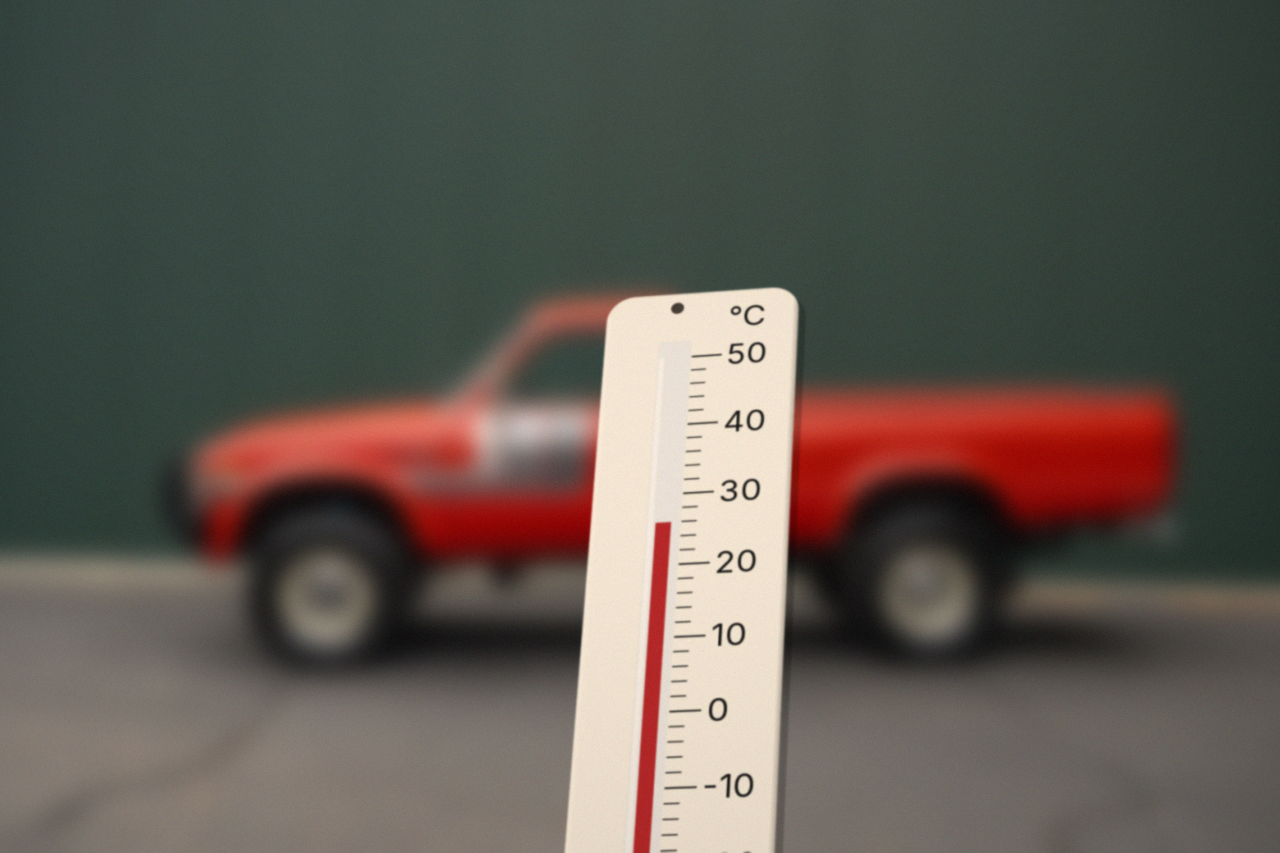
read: 26 °C
